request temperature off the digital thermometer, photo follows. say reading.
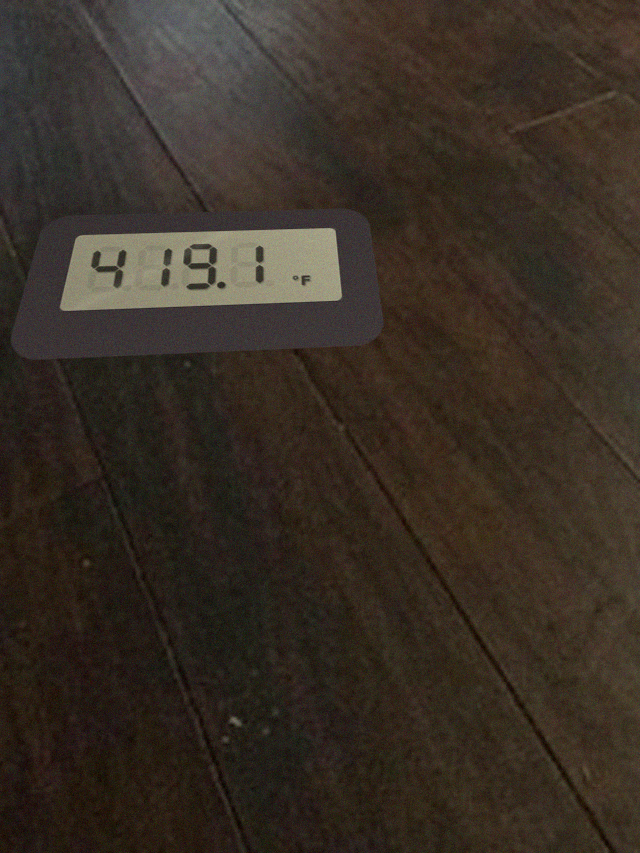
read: 419.1 °F
